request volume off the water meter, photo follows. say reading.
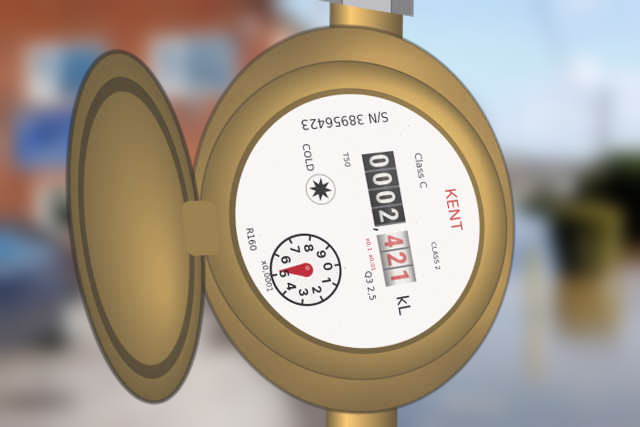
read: 2.4215 kL
